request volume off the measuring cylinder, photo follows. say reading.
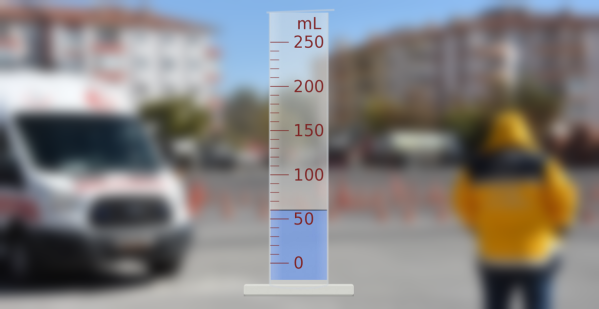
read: 60 mL
